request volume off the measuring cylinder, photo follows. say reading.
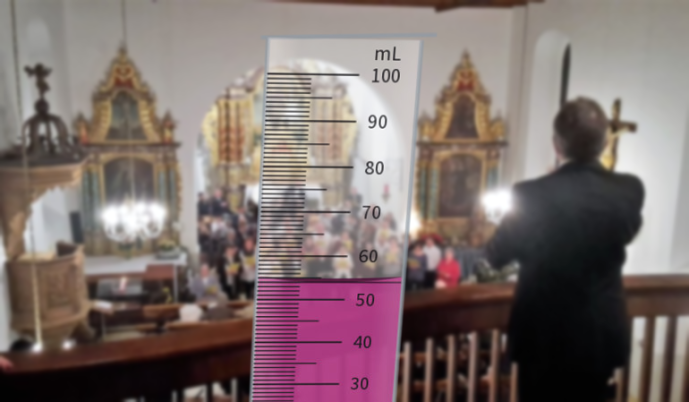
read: 54 mL
